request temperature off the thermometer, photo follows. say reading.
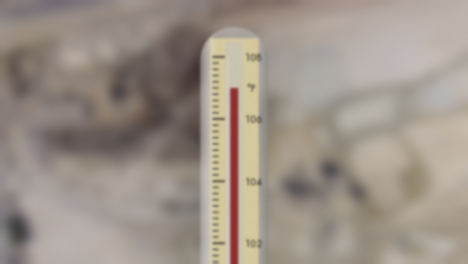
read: 107 °F
